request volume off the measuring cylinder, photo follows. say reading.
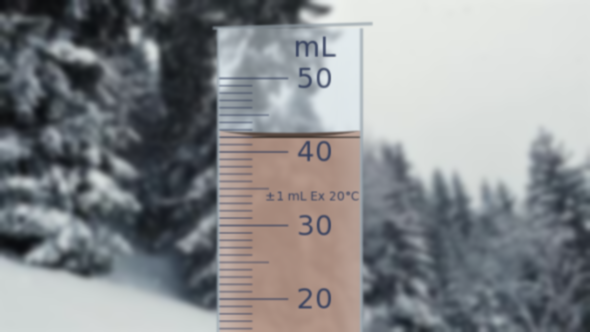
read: 42 mL
